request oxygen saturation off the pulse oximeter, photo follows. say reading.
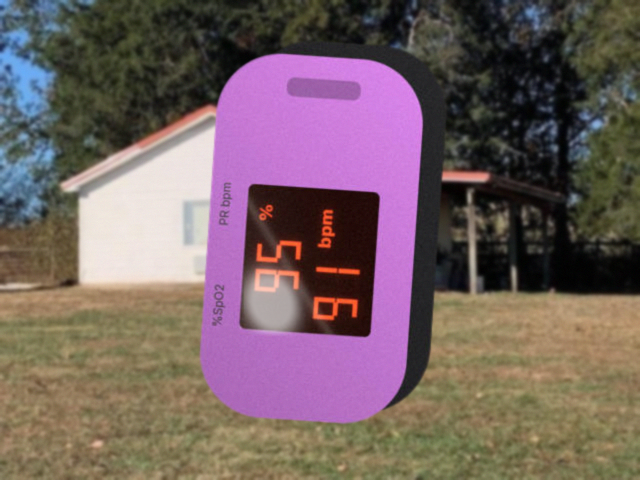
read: 95 %
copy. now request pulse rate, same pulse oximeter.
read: 91 bpm
